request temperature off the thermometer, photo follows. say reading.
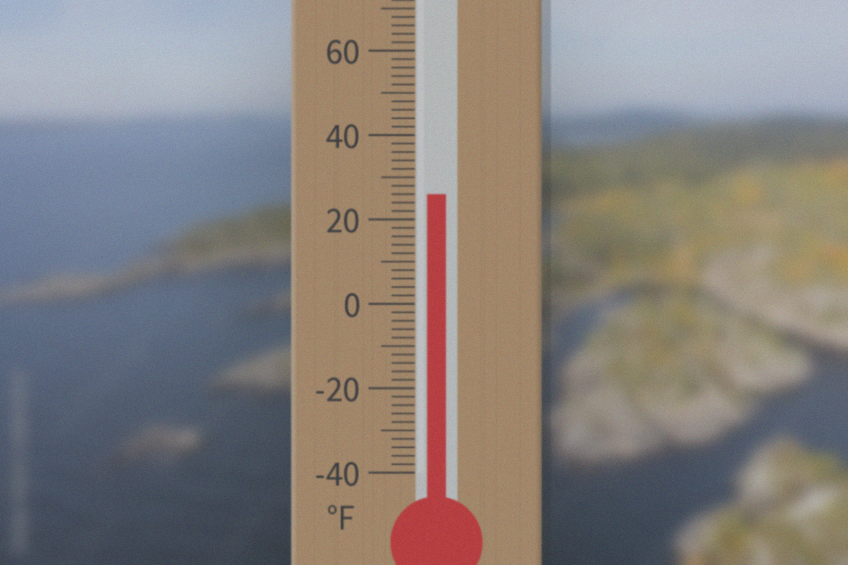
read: 26 °F
